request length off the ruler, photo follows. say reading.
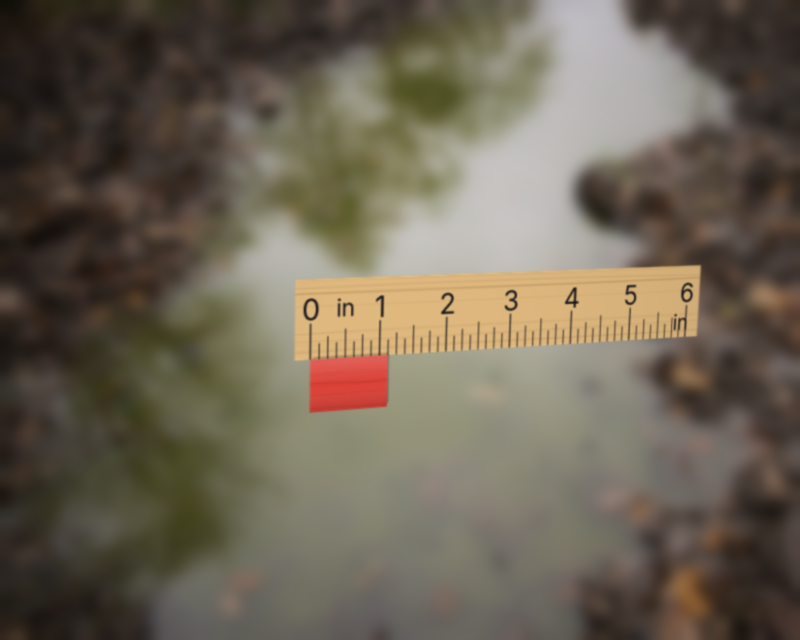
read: 1.125 in
